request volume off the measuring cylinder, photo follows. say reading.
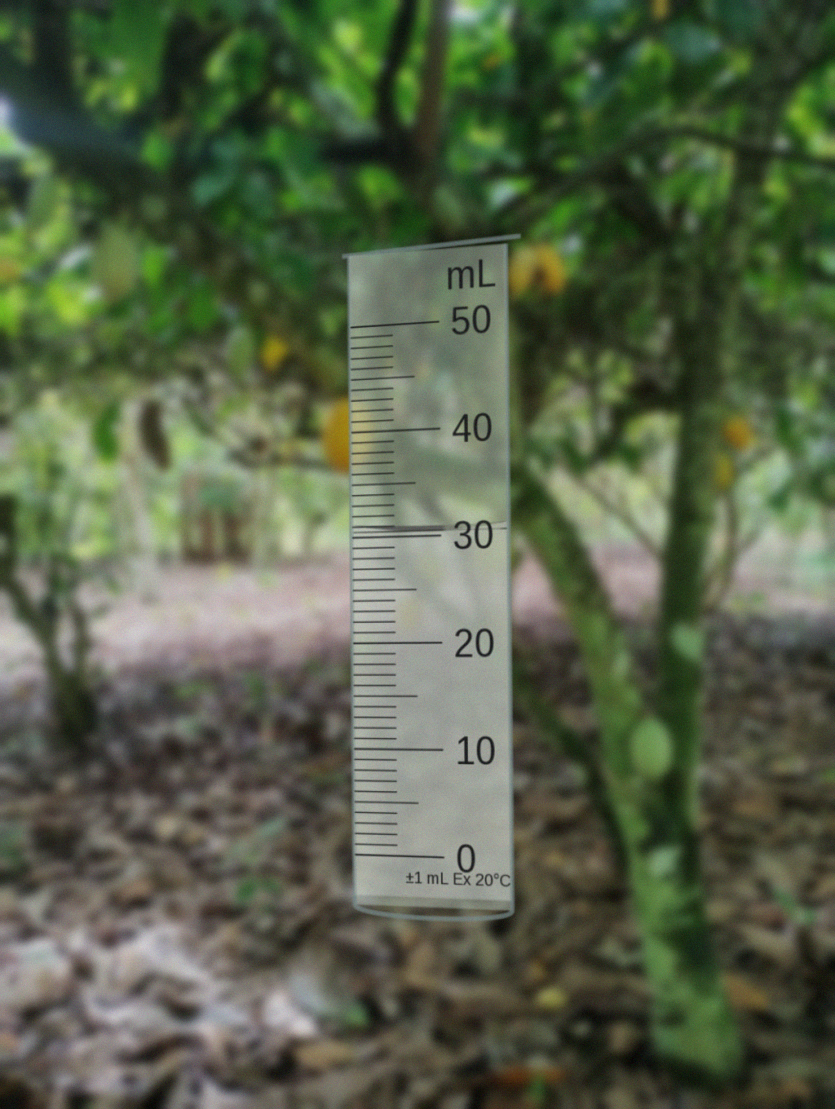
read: 30.5 mL
